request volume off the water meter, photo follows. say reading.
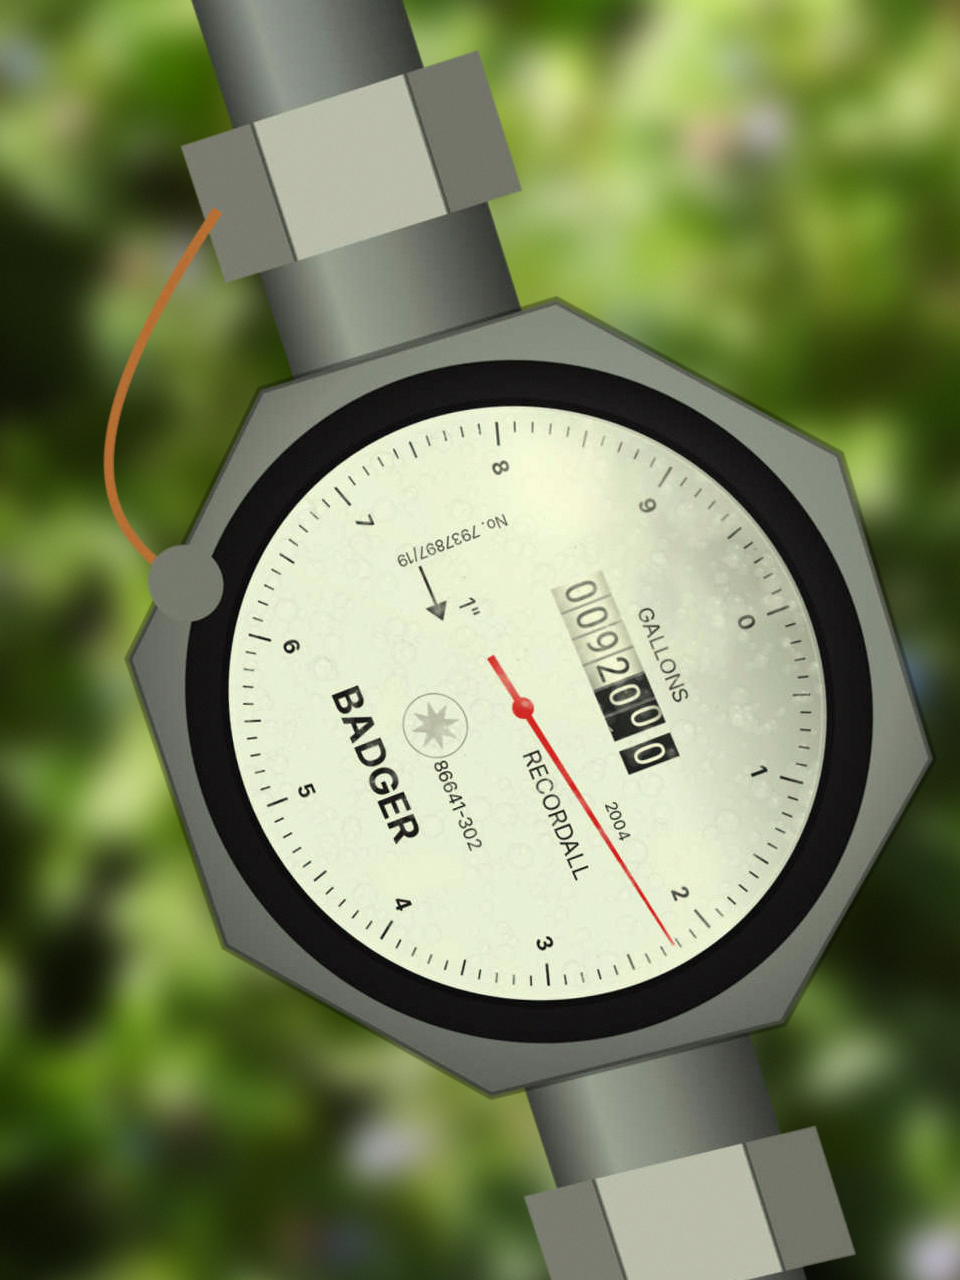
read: 92002.2 gal
